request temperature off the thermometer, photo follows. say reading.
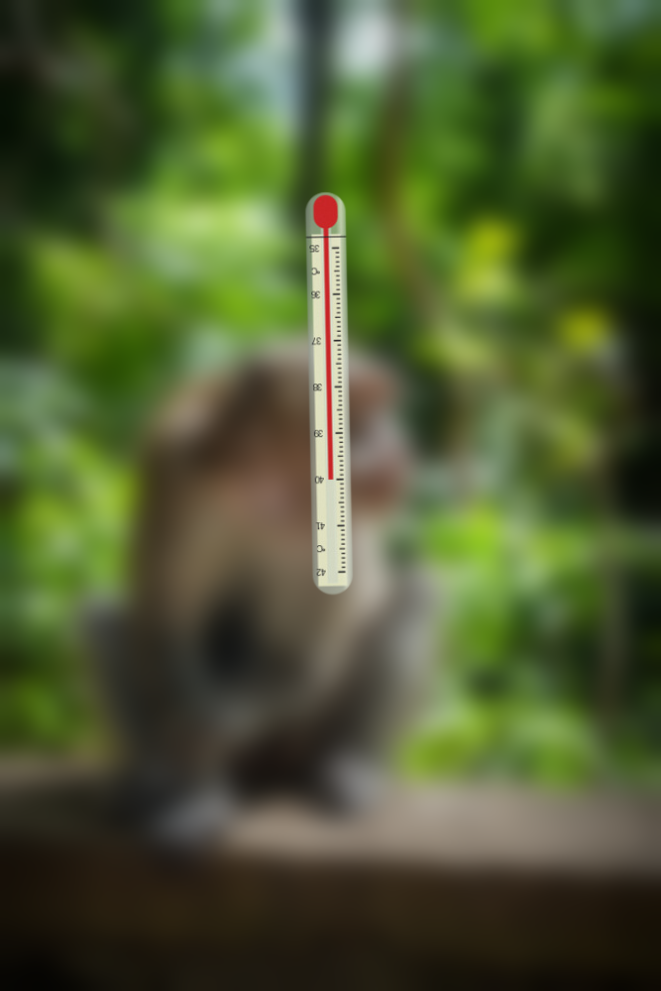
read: 40 °C
